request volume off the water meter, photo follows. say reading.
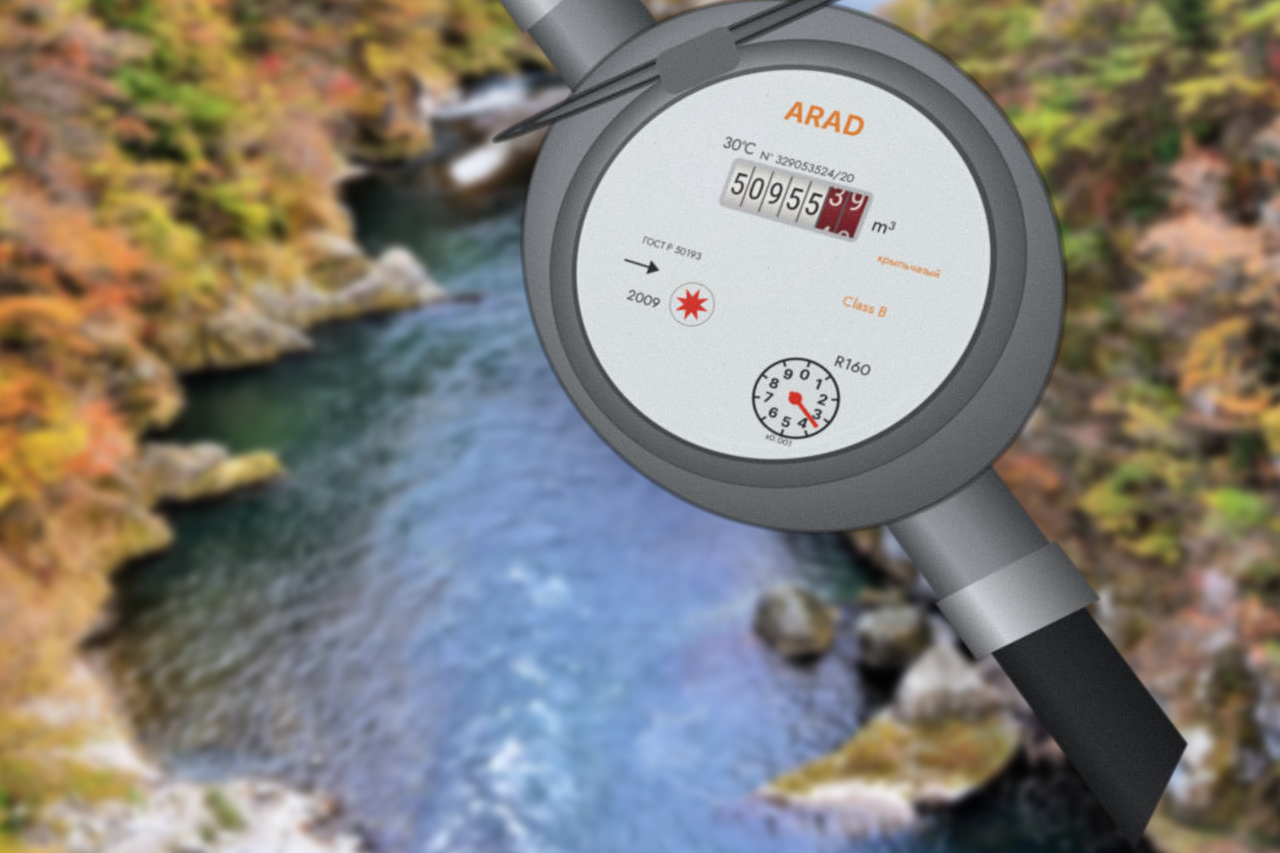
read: 50955.393 m³
